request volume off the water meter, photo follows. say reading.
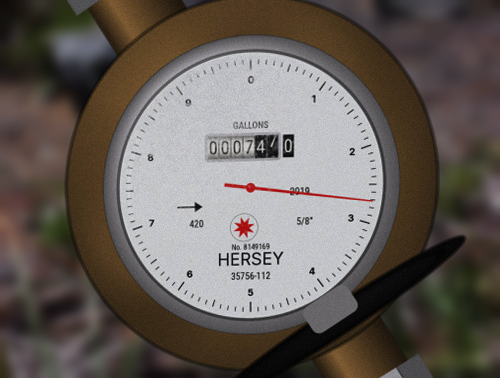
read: 7472.7 gal
